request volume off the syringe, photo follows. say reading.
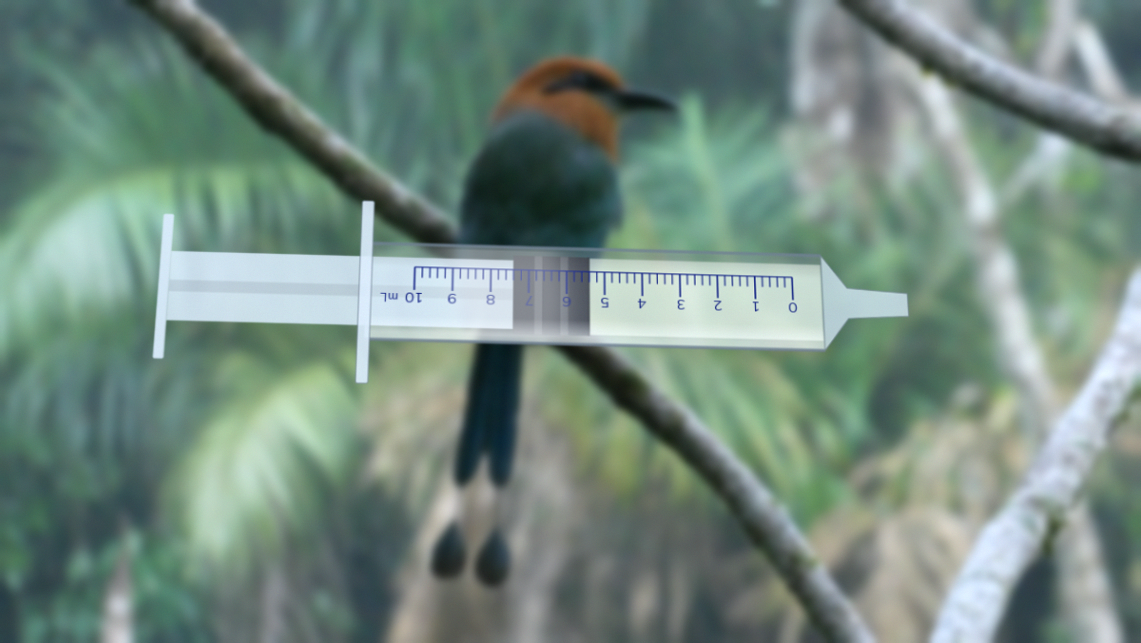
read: 5.4 mL
